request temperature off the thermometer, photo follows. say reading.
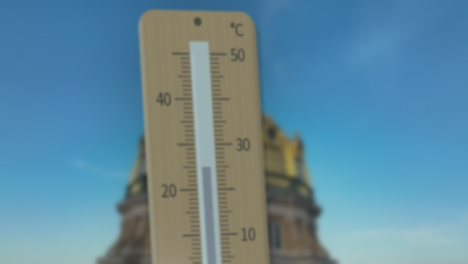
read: 25 °C
